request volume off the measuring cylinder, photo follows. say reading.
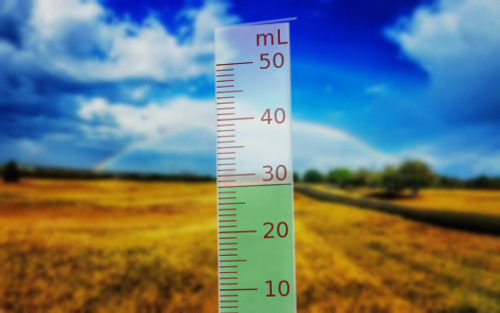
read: 28 mL
